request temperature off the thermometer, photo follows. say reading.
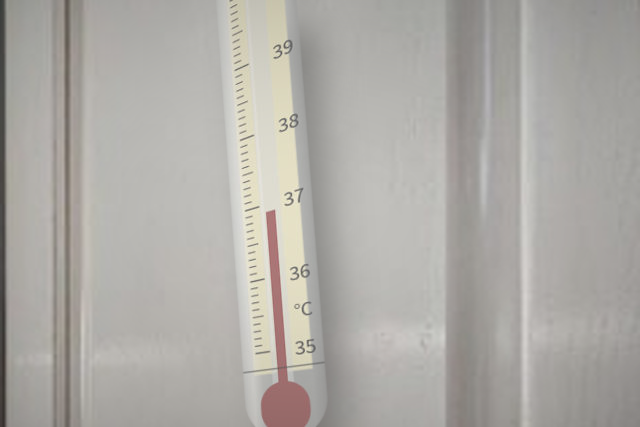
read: 36.9 °C
